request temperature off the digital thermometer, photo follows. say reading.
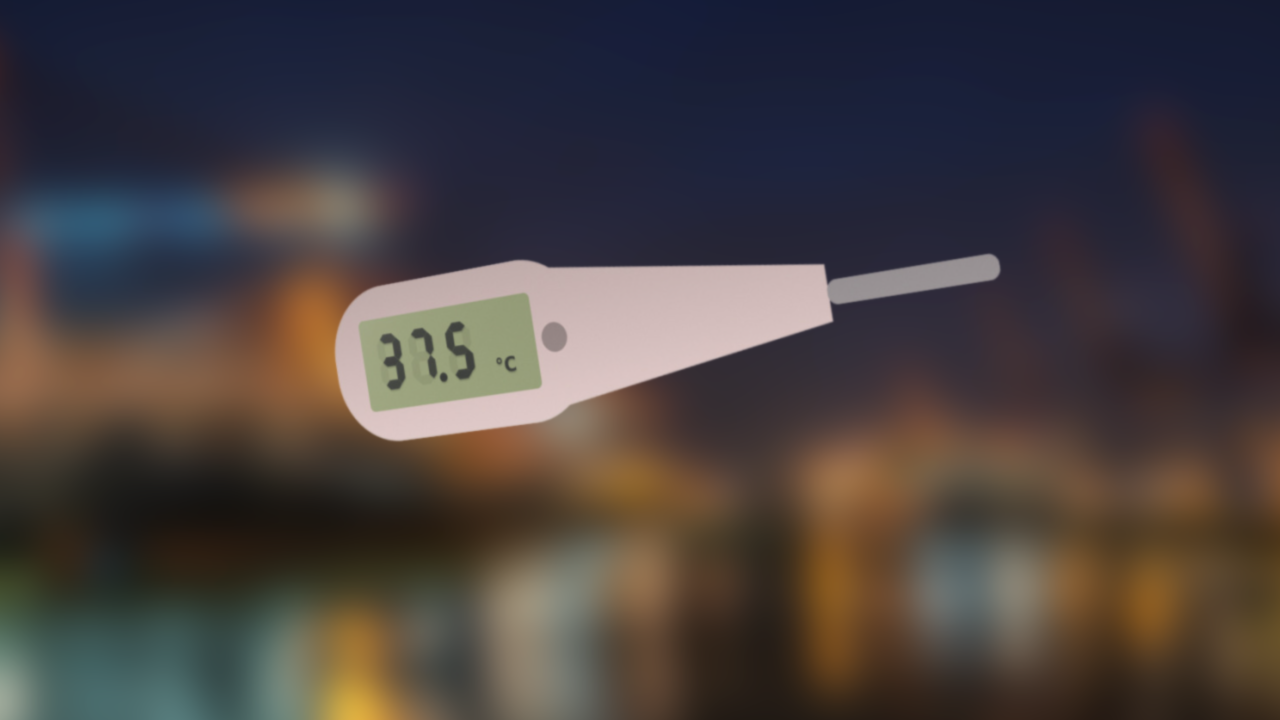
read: 37.5 °C
